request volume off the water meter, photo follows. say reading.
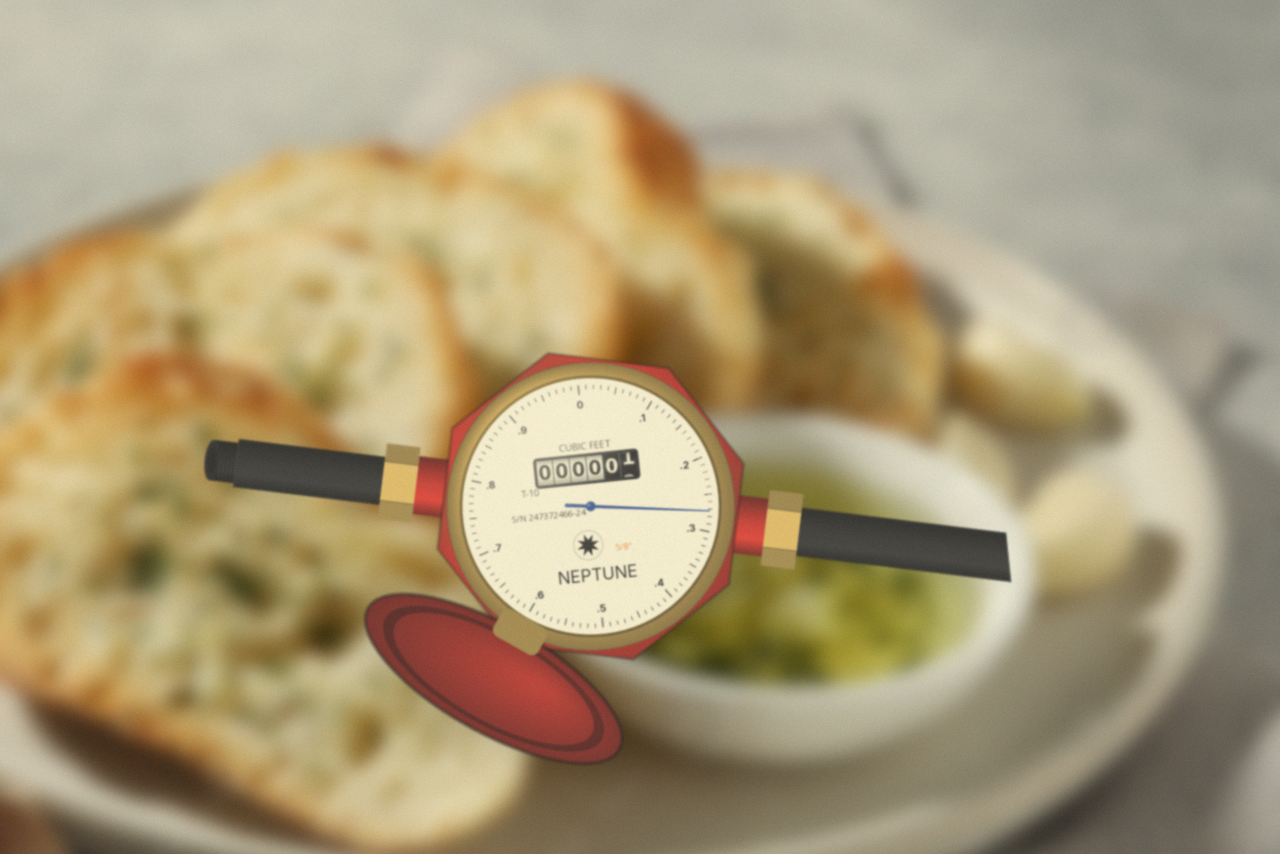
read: 1.27 ft³
